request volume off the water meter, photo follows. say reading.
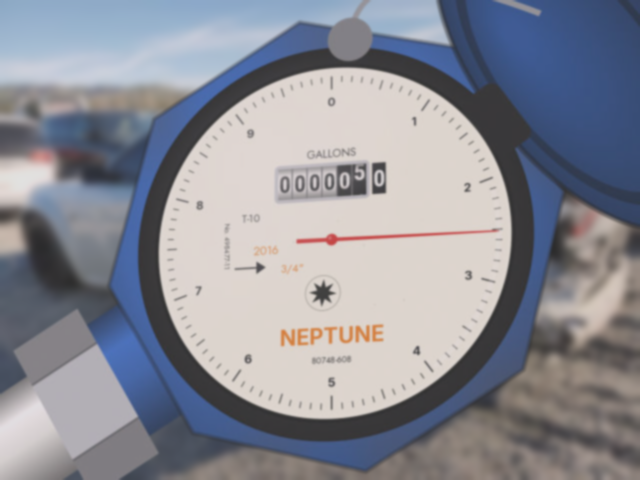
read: 52.5 gal
